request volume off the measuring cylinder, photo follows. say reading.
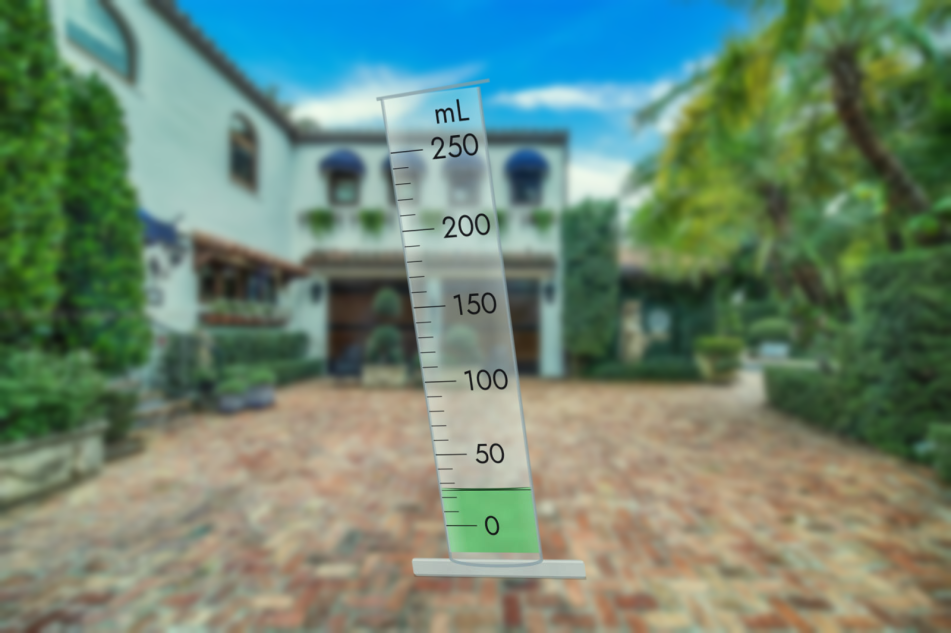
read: 25 mL
